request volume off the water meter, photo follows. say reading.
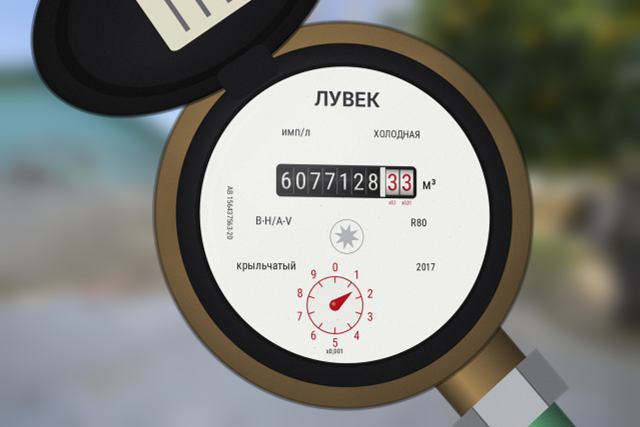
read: 6077128.331 m³
